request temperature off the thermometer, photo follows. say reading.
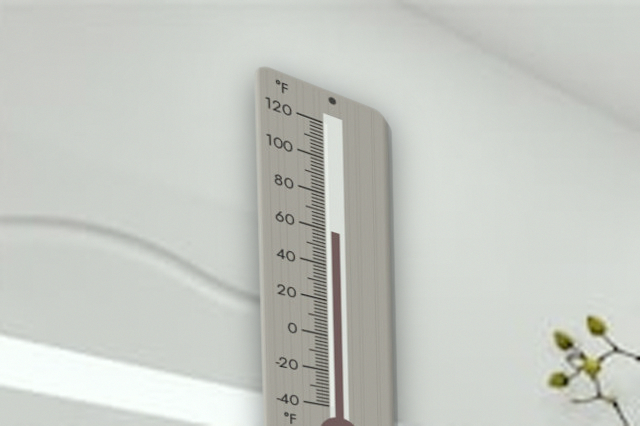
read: 60 °F
